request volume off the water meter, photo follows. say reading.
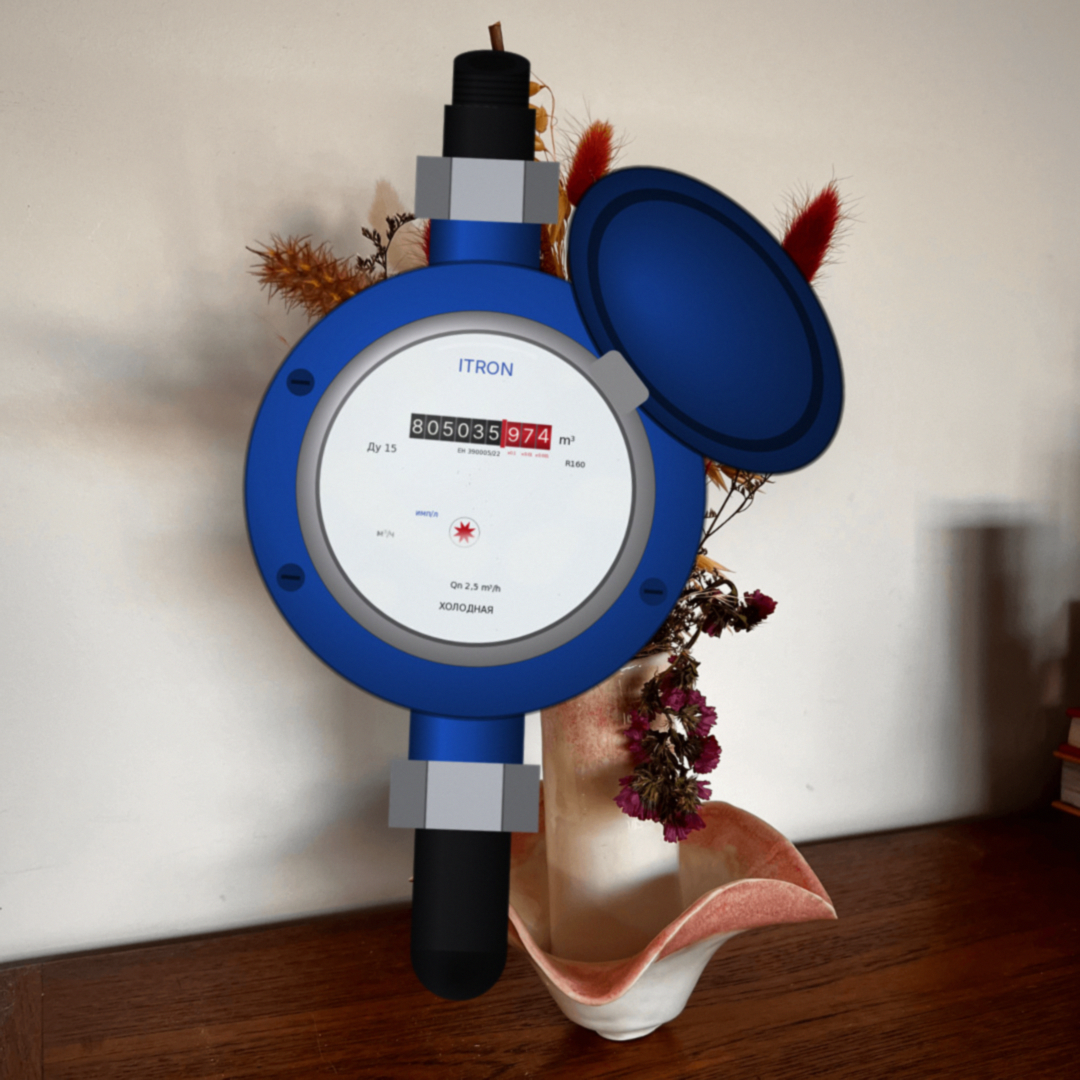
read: 805035.974 m³
